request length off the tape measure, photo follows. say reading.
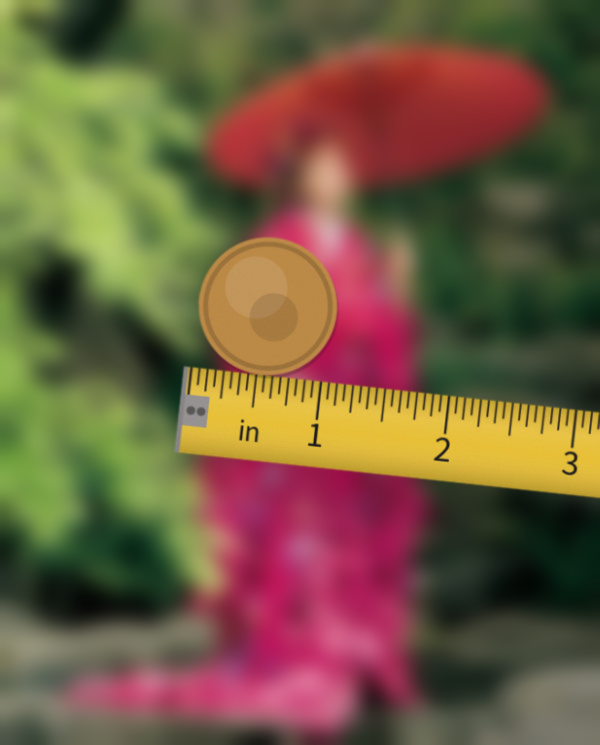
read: 1.0625 in
